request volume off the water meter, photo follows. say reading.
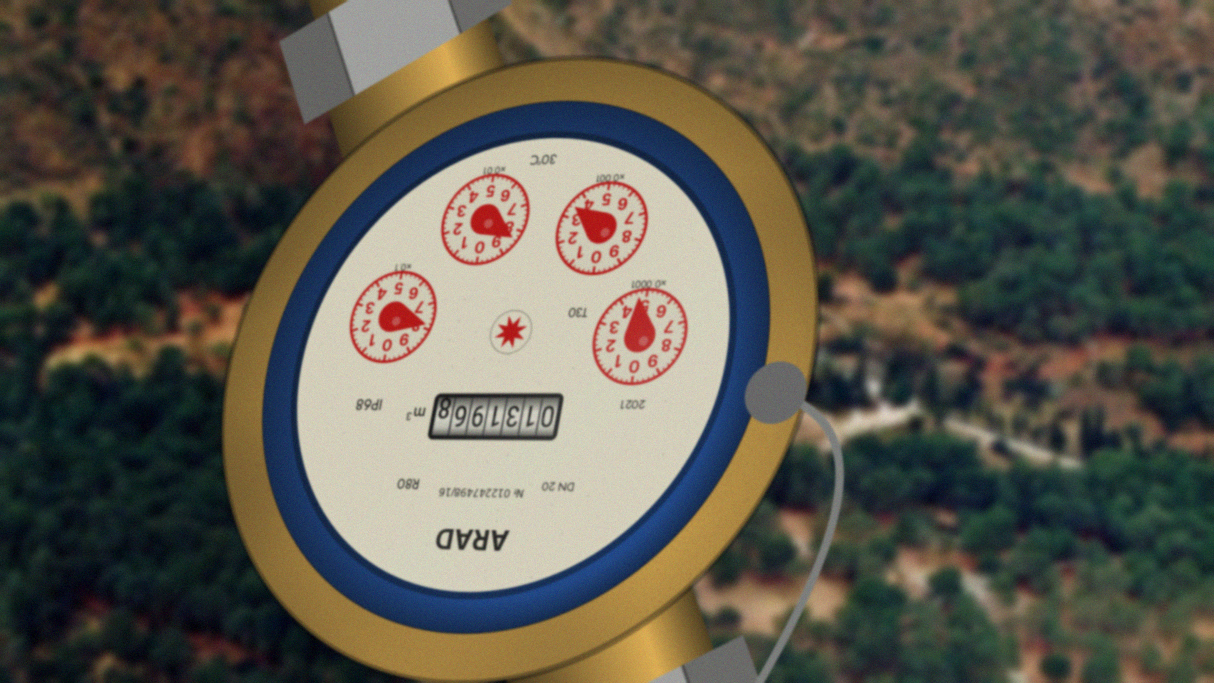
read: 131967.7834 m³
